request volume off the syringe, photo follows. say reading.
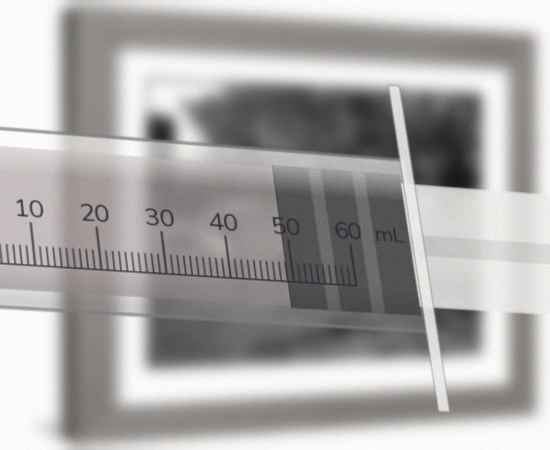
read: 49 mL
